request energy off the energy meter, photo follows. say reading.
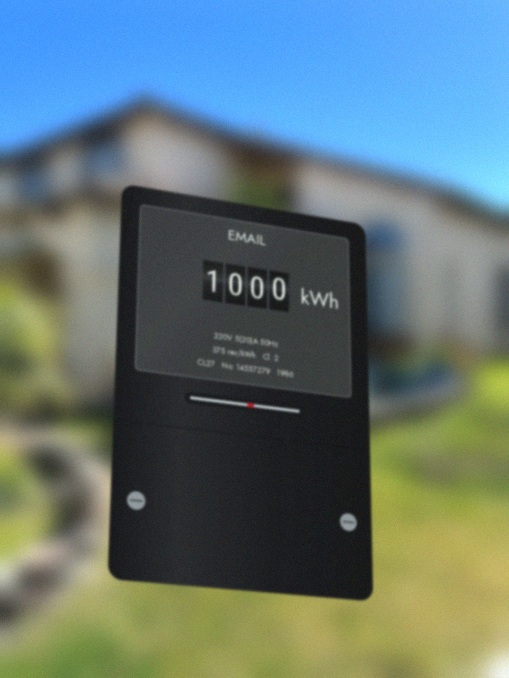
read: 1000 kWh
